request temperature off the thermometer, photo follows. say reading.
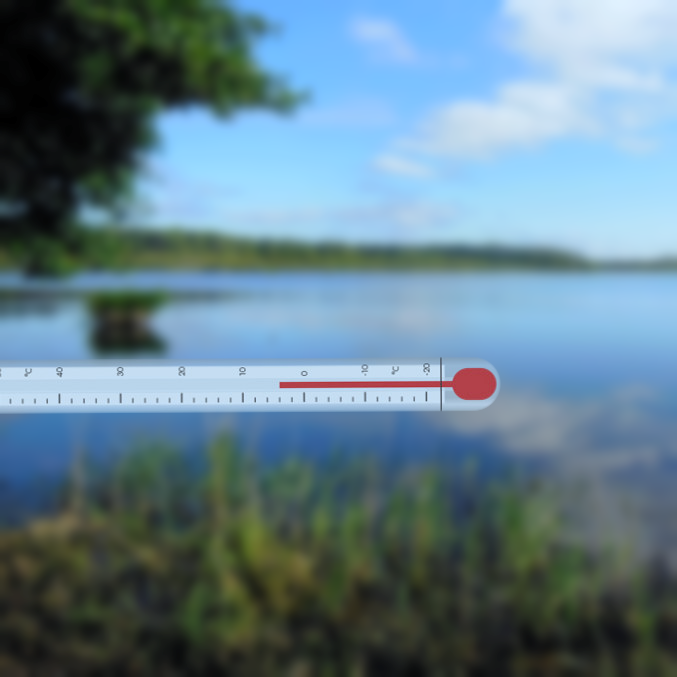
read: 4 °C
